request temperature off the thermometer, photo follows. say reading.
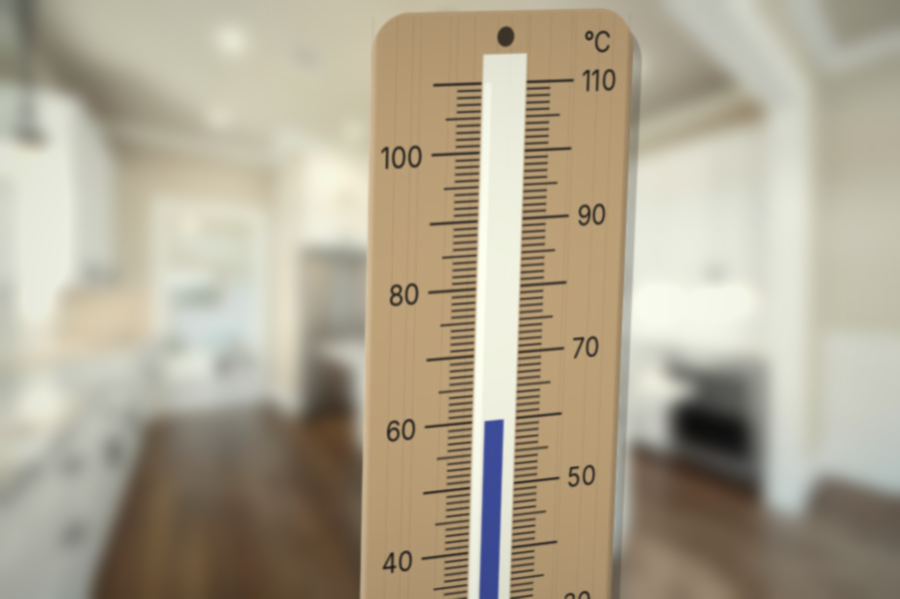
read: 60 °C
